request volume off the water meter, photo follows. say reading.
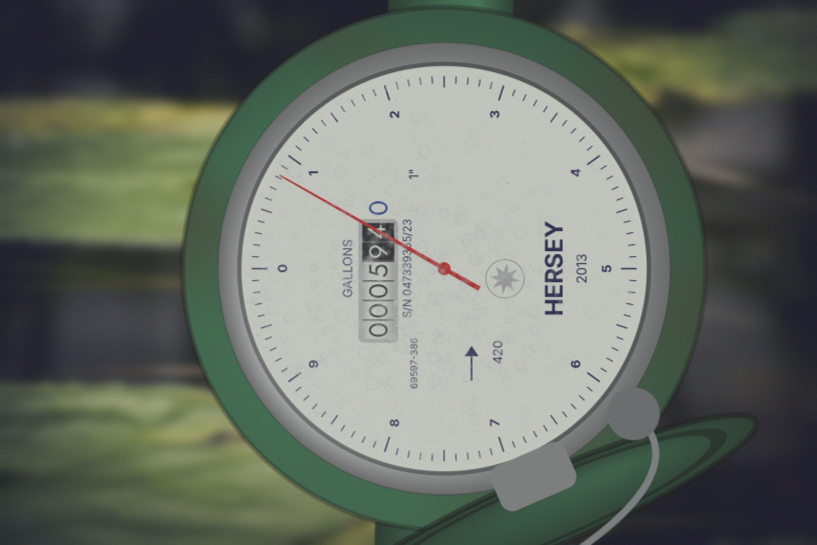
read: 5940.8 gal
